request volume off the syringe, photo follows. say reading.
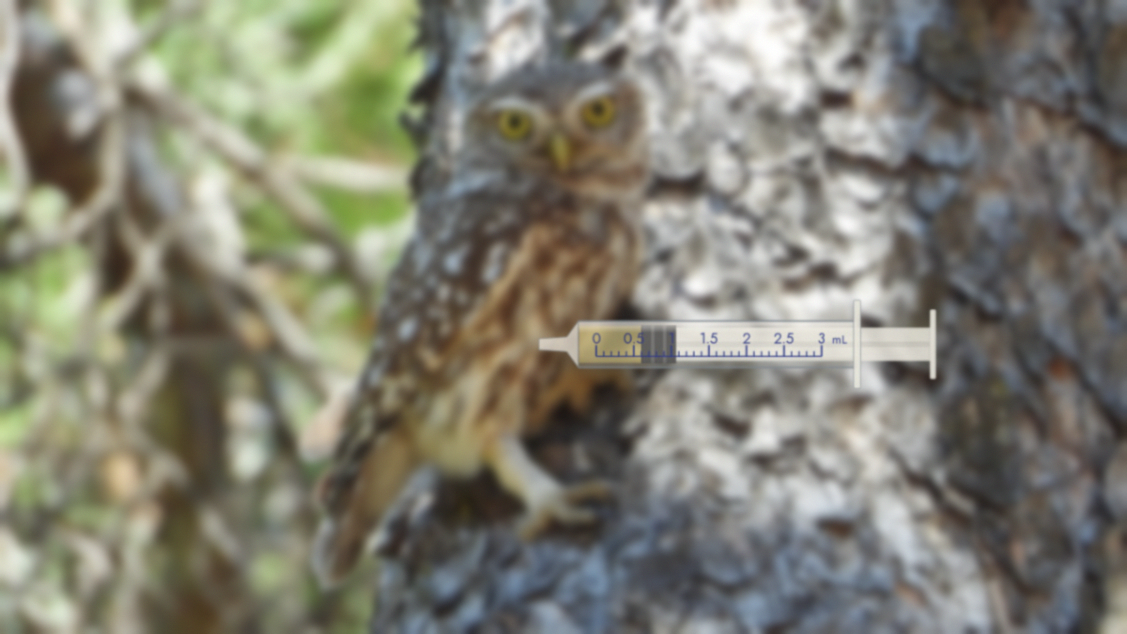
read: 0.6 mL
